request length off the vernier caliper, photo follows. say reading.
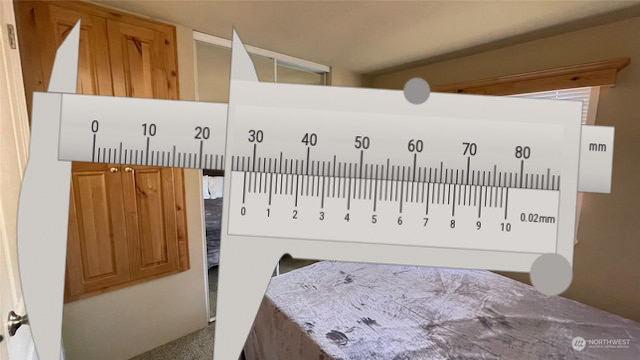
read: 28.5 mm
